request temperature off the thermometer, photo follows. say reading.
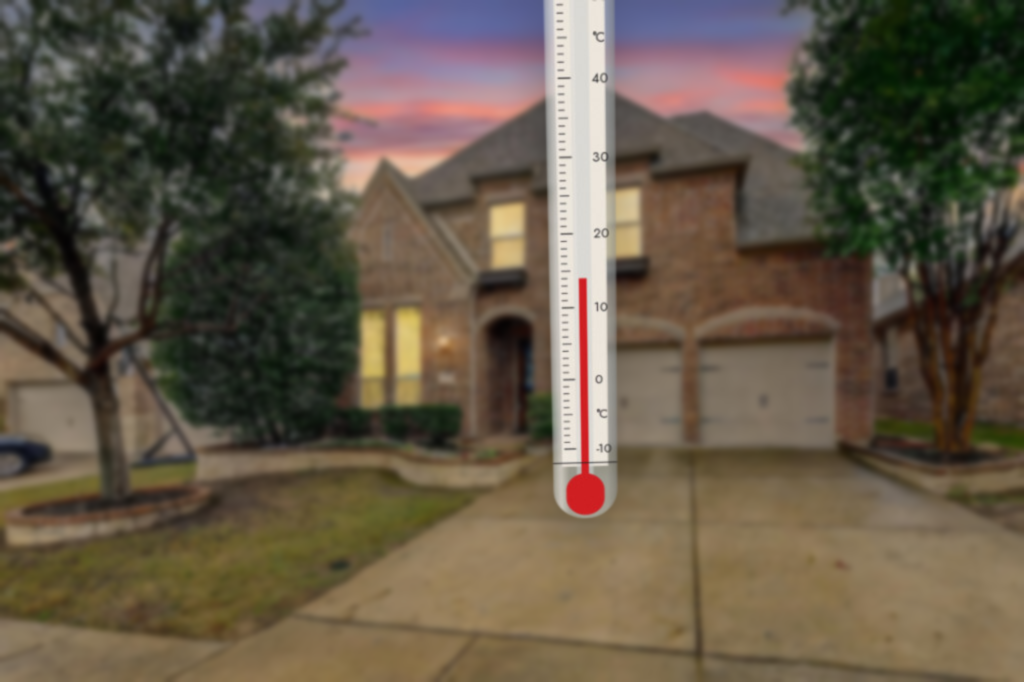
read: 14 °C
